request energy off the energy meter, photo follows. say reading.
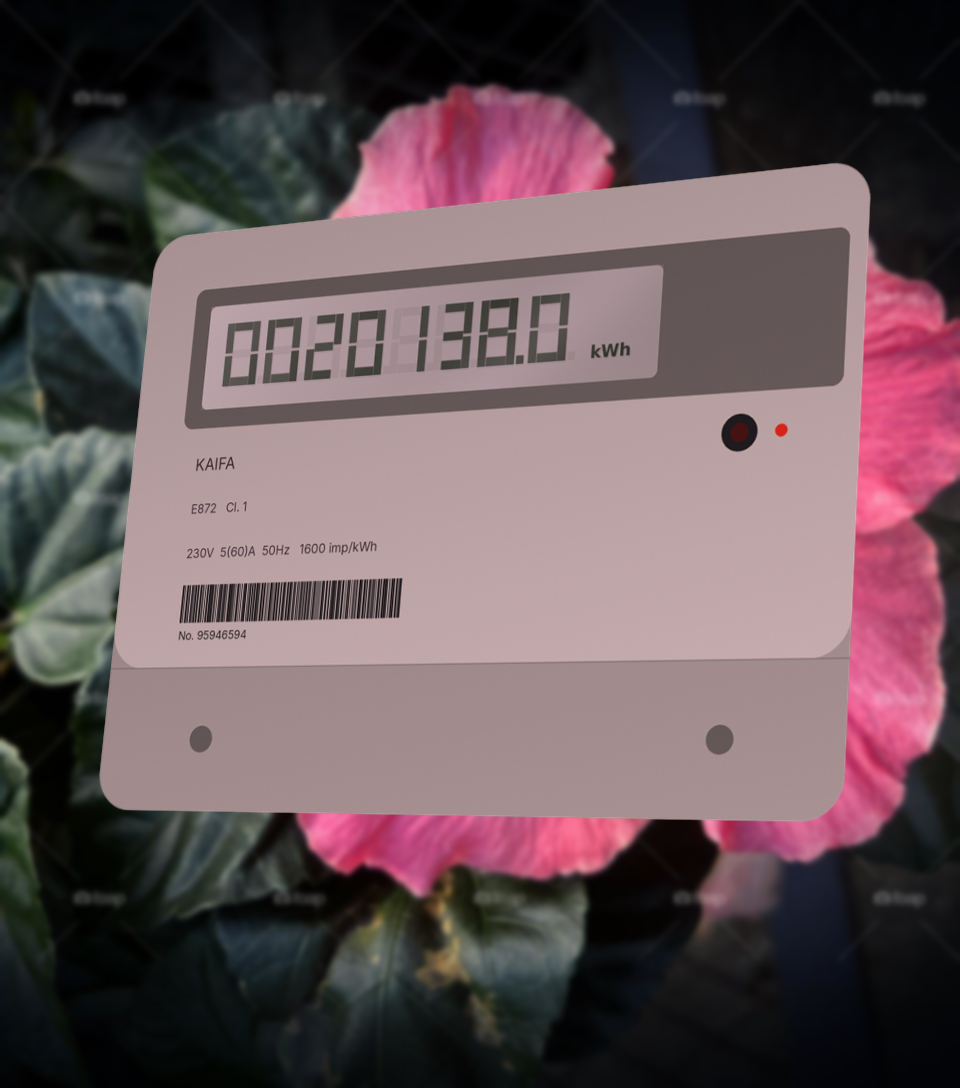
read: 20138.0 kWh
